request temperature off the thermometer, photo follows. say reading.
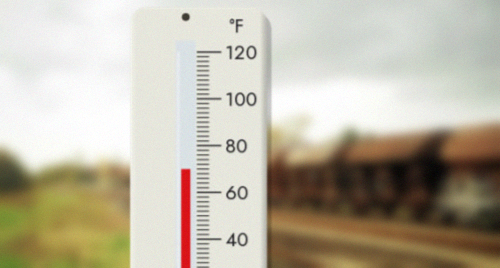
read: 70 °F
